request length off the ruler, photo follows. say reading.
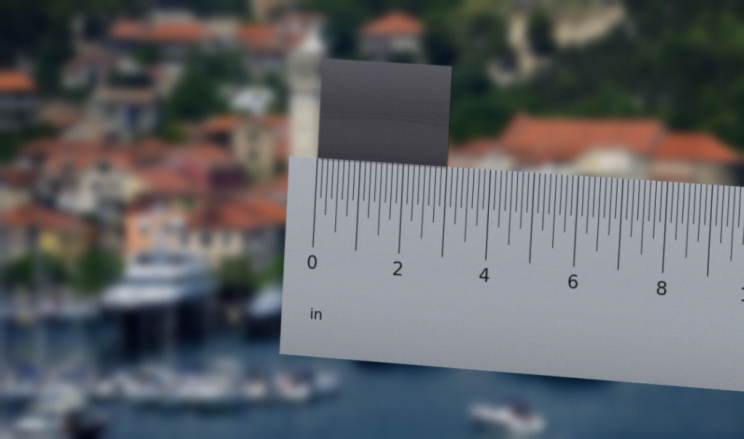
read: 3 in
